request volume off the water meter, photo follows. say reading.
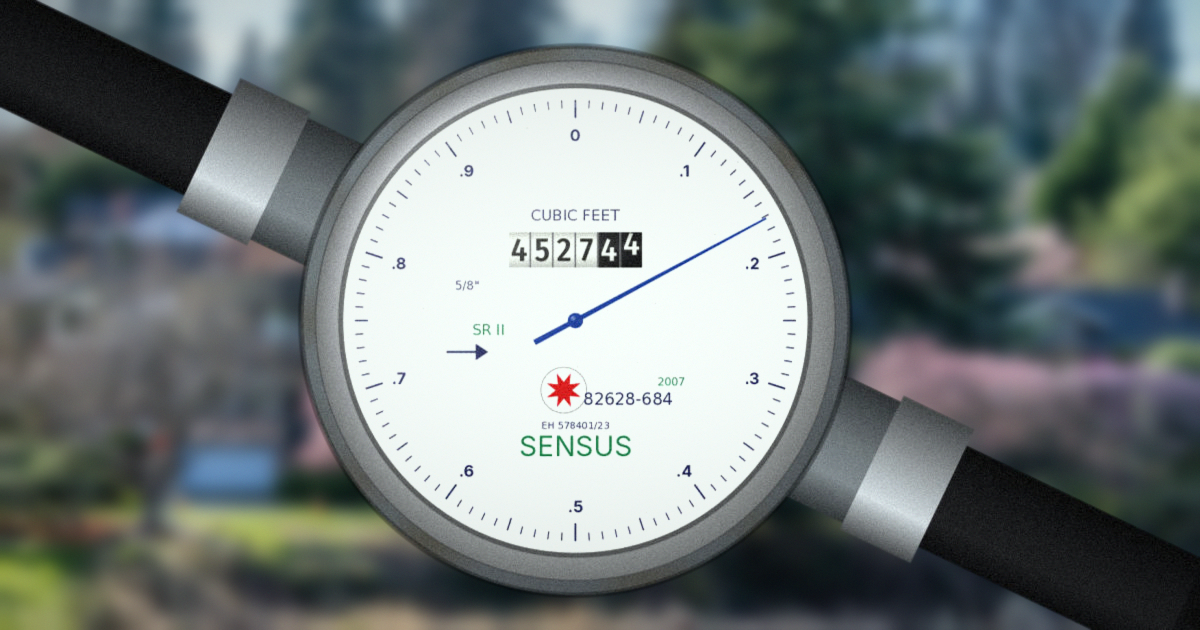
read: 452744.17 ft³
